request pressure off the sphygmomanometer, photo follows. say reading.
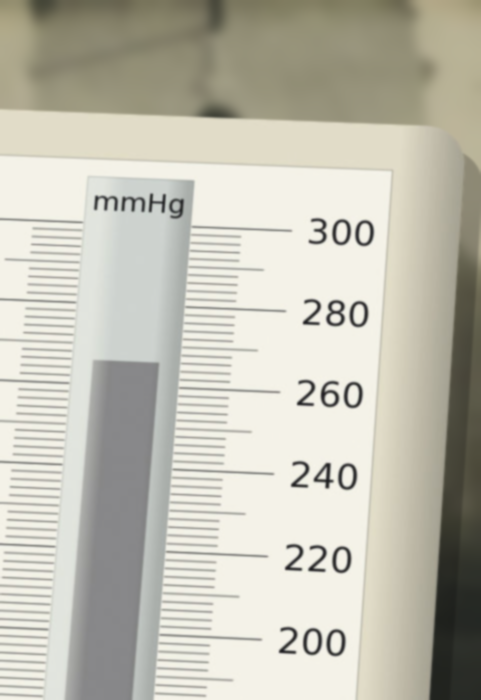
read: 266 mmHg
